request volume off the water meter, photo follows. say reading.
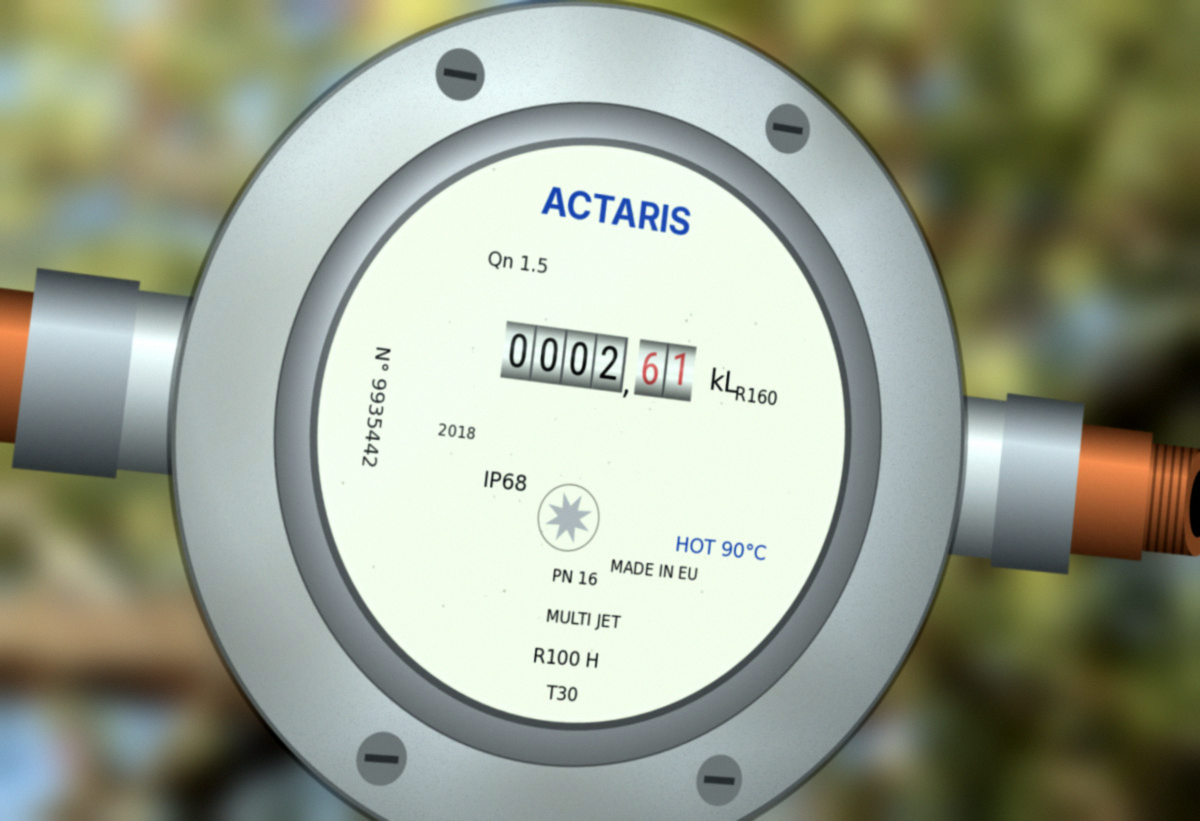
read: 2.61 kL
